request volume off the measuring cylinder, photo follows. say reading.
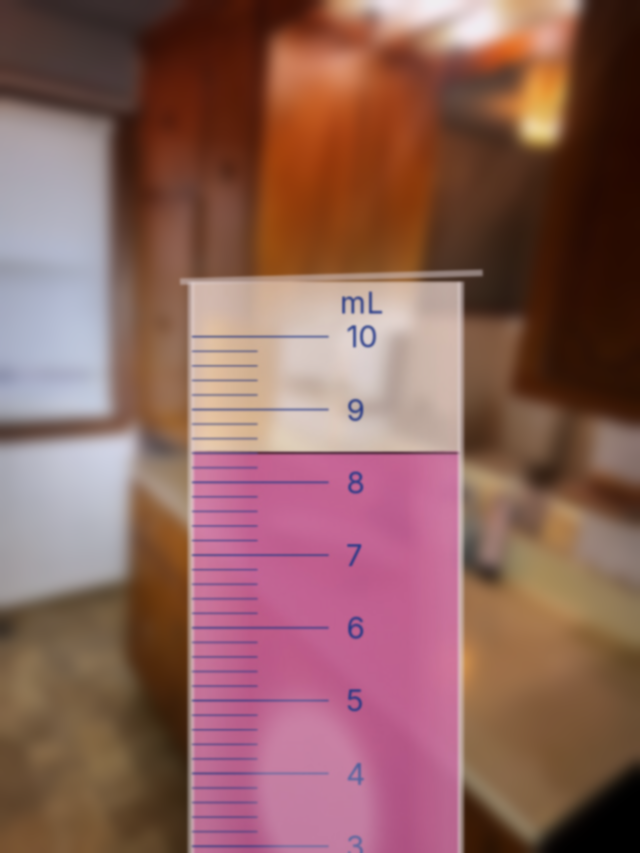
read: 8.4 mL
